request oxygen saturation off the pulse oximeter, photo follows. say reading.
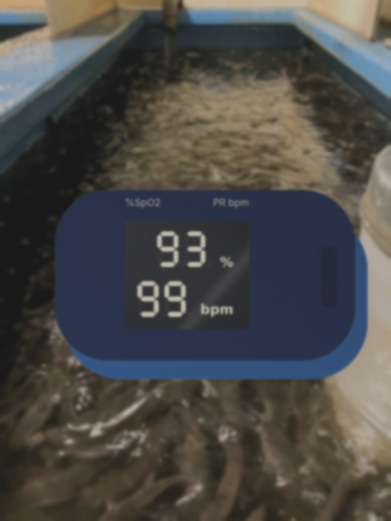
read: 93 %
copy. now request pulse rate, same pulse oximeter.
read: 99 bpm
